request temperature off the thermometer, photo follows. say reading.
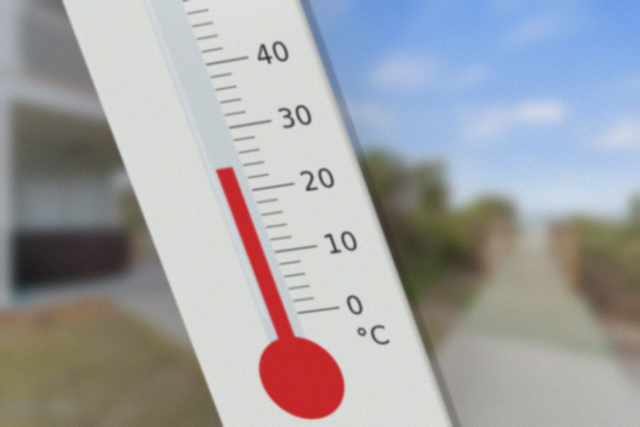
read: 24 °C
